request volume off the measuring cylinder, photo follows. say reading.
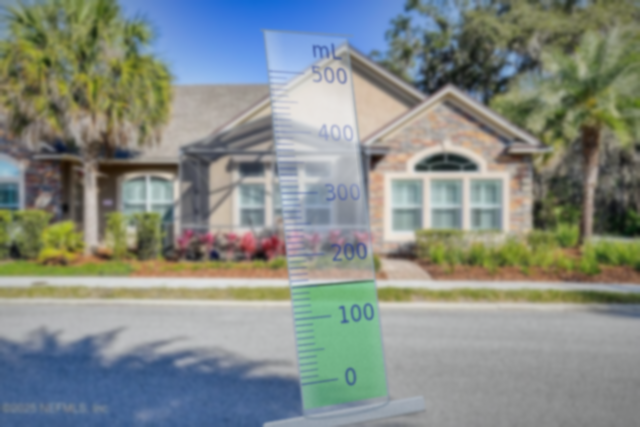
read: 150 mL
